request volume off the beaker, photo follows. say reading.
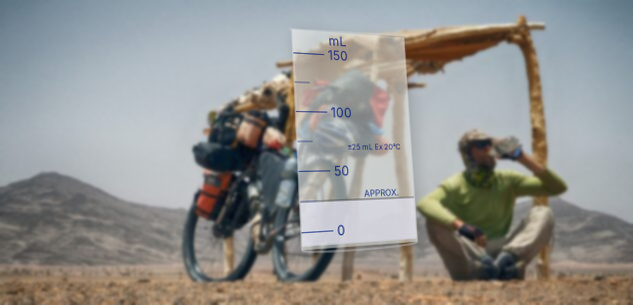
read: 25 mL
